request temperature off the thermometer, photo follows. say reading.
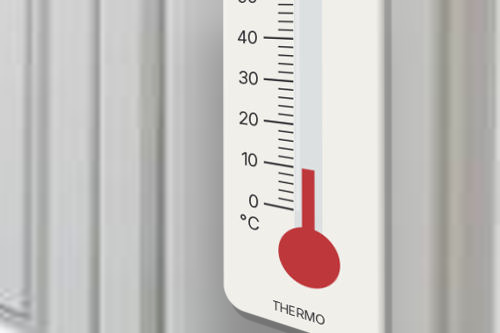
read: 10 °C
